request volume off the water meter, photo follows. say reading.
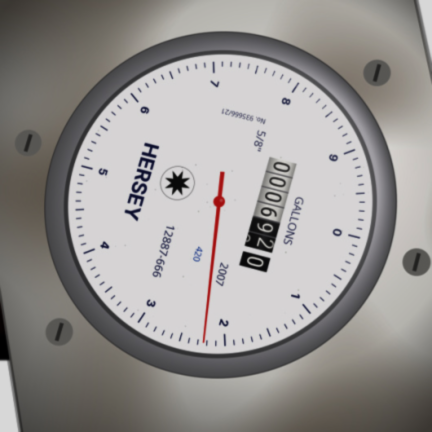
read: 6922.2 gal
